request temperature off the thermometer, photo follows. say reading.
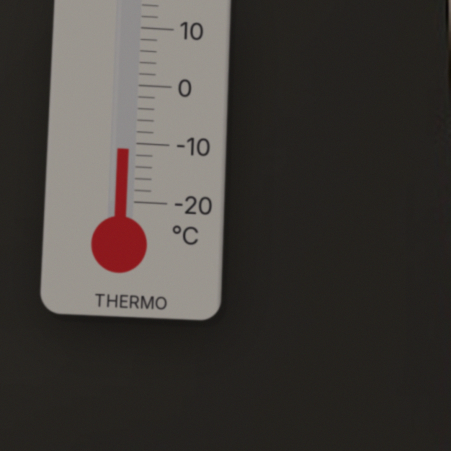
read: -11 °C
